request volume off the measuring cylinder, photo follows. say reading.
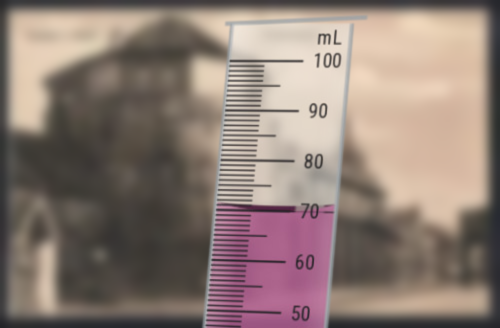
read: 70 mL
